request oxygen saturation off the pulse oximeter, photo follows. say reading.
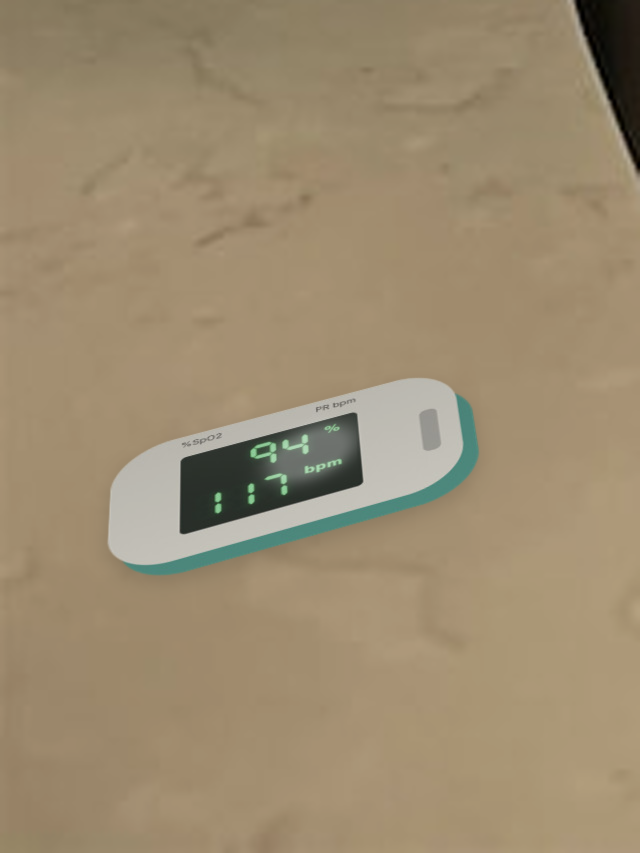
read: 94 %
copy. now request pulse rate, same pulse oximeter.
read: 117 bpm
